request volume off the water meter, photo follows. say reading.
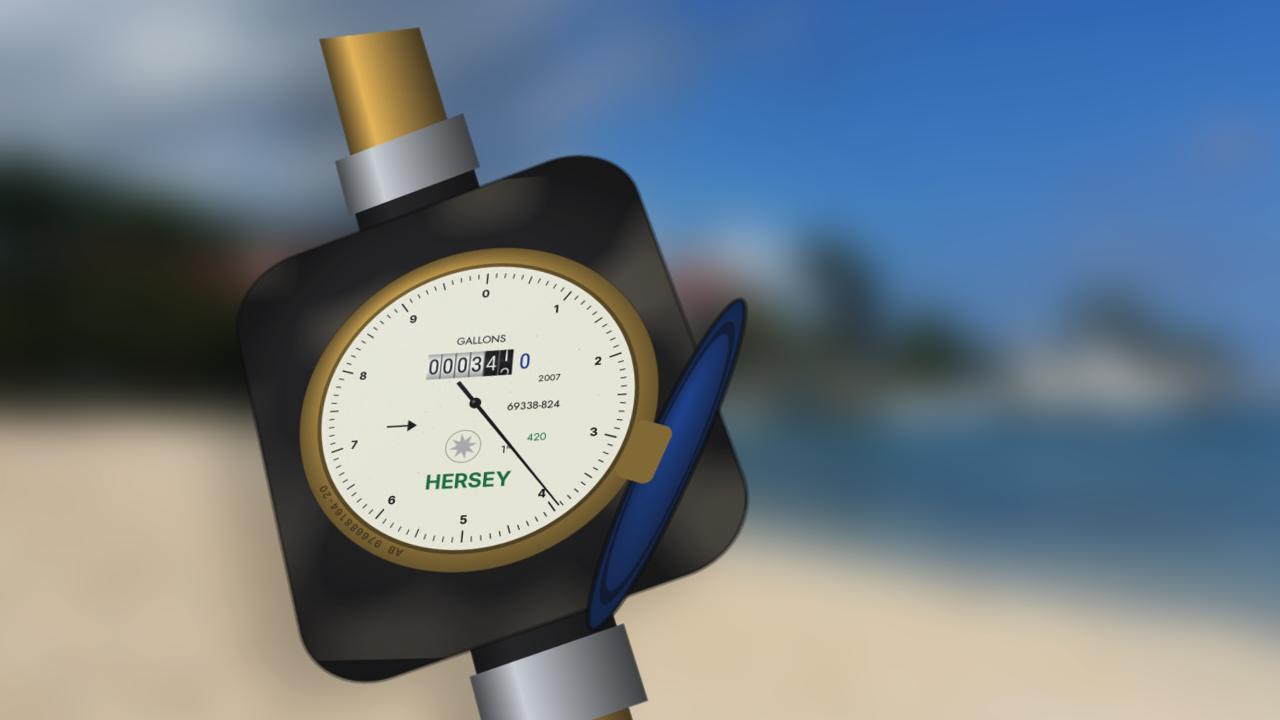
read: 3413.9 gal
